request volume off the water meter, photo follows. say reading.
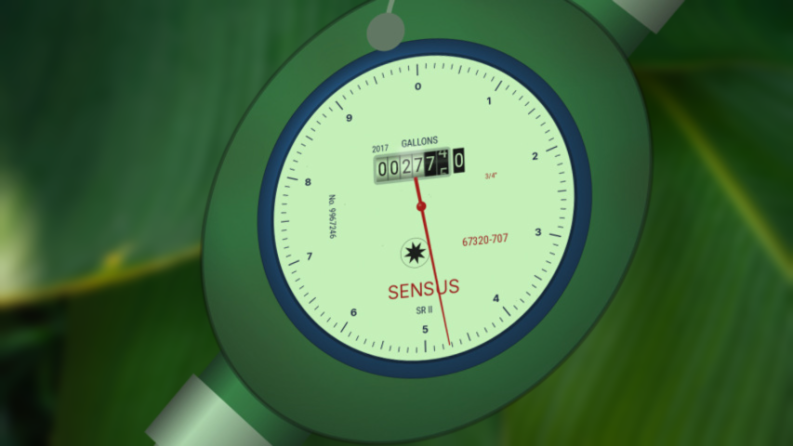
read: 27744.7 gal
